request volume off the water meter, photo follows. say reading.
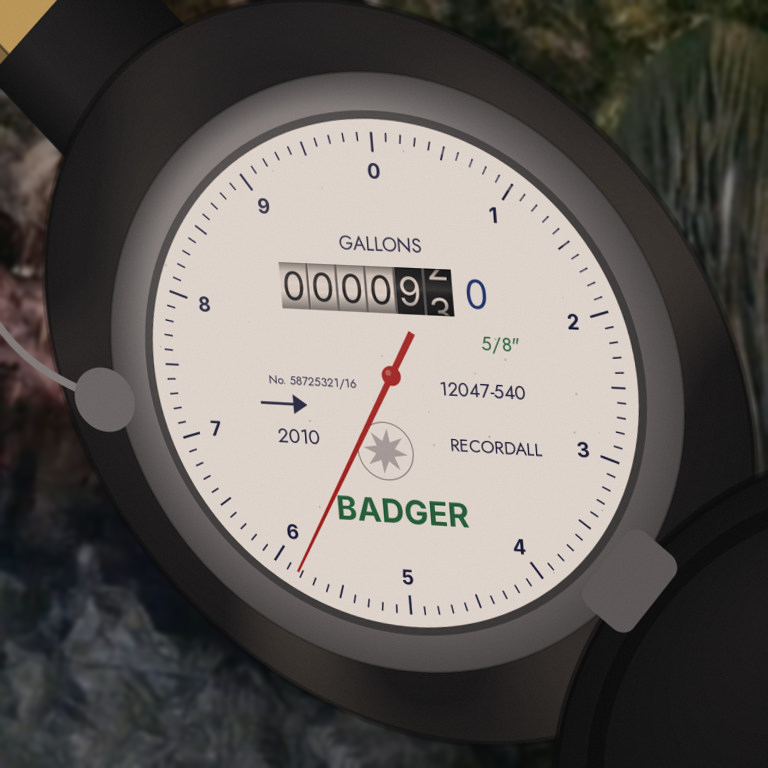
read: 925.8 gal
